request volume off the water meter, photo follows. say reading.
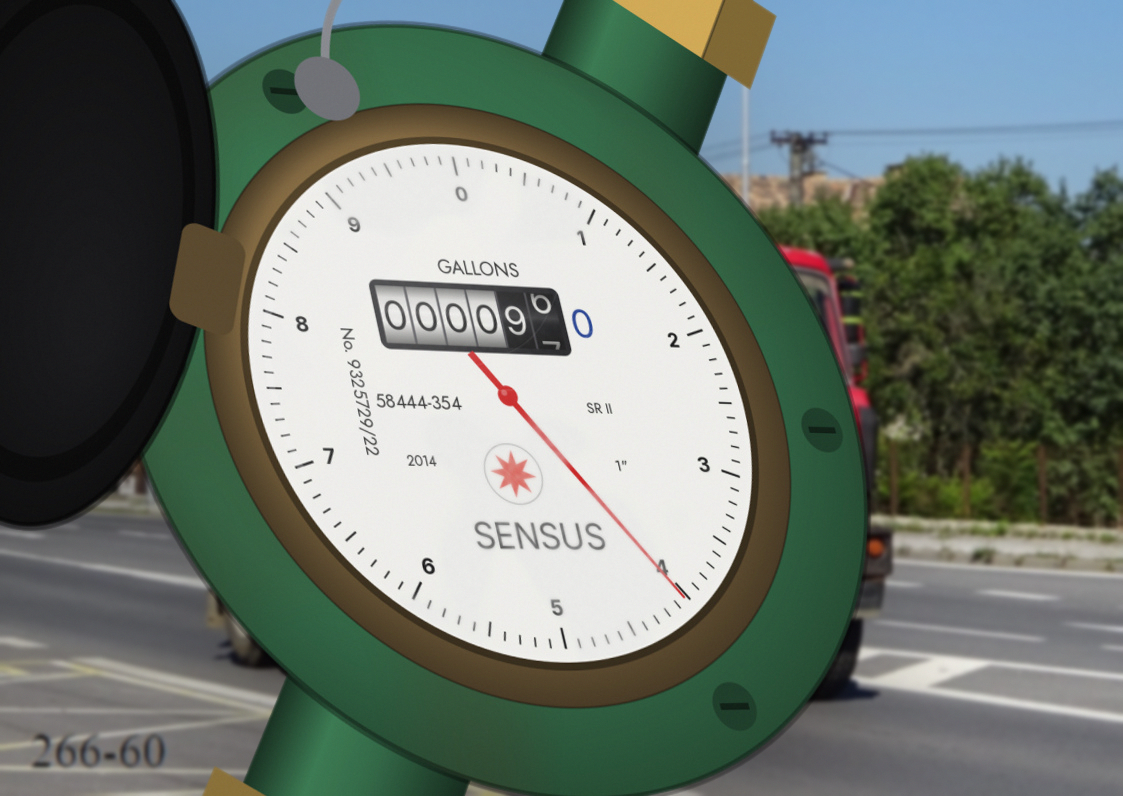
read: 964.0 gal
